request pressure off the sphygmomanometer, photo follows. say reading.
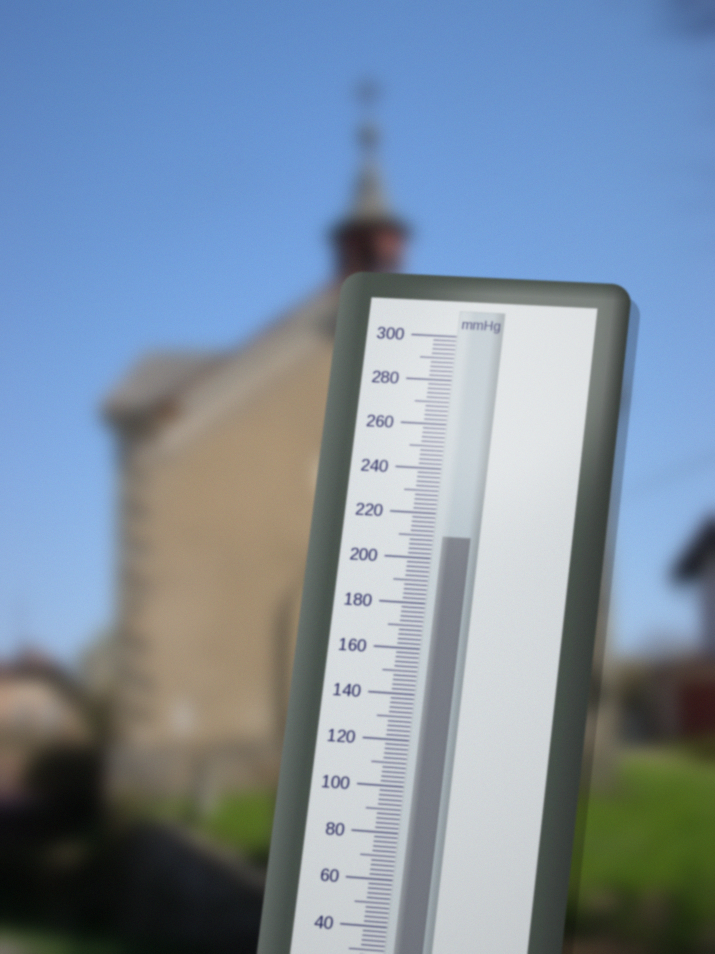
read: 210 mmHg
